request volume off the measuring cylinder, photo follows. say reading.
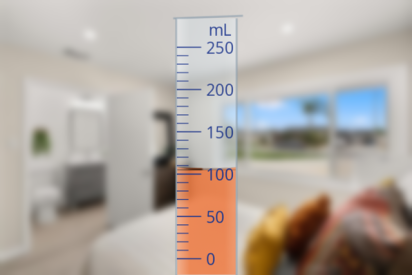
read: 105 mL
